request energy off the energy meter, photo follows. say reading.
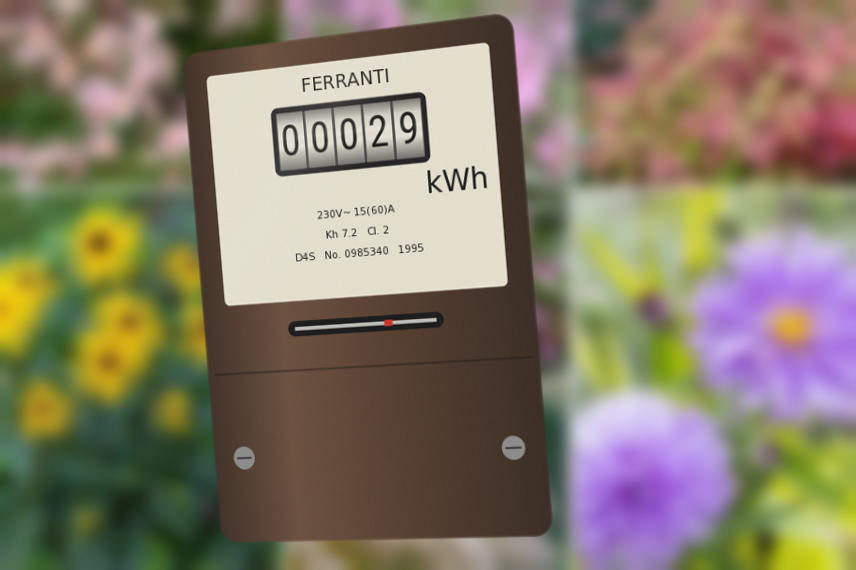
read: 29 kWh
